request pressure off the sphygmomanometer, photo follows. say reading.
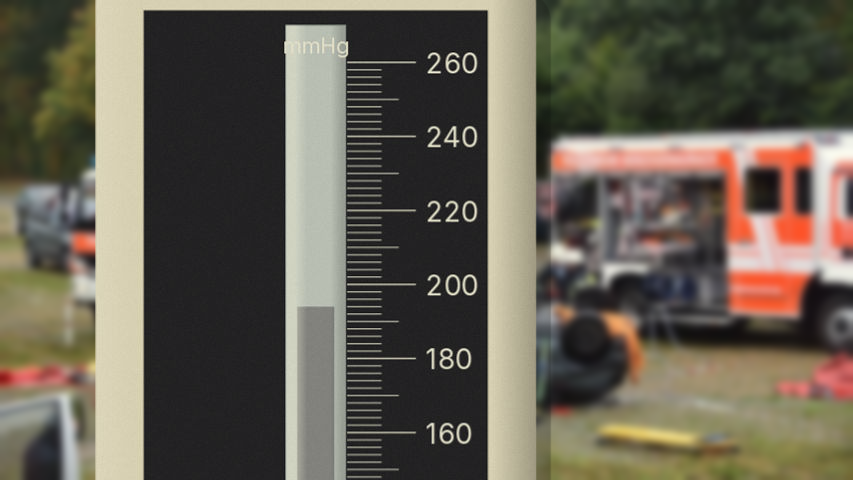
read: 194 mmHg
